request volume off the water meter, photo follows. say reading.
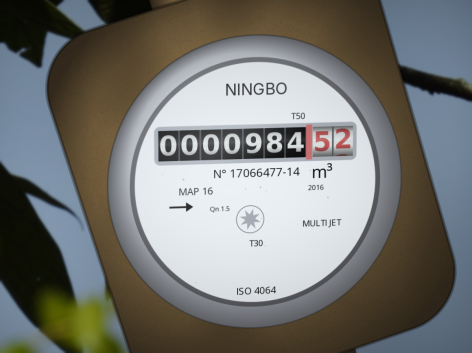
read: 984.52 m³
